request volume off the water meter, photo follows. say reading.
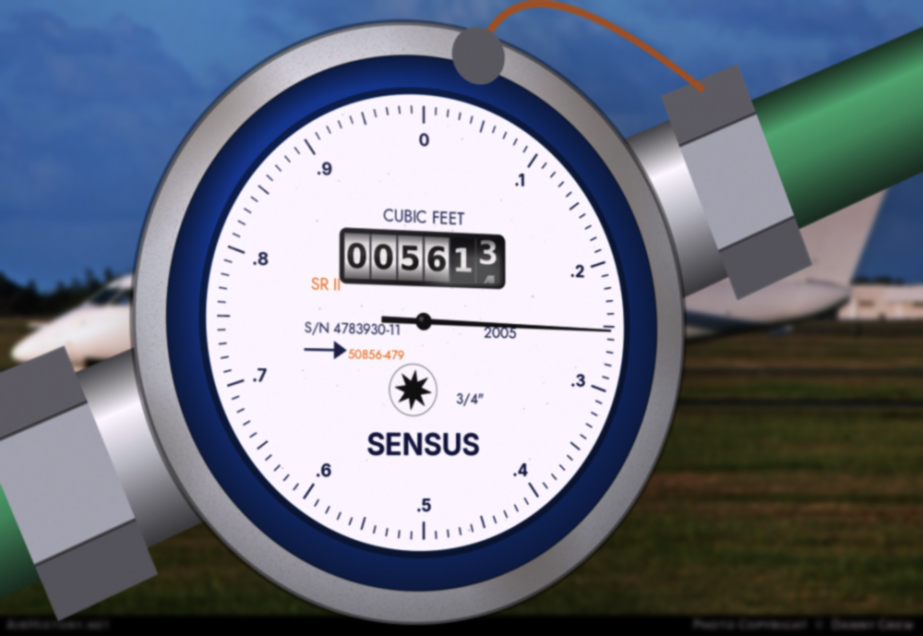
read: 5613.25 ft³
